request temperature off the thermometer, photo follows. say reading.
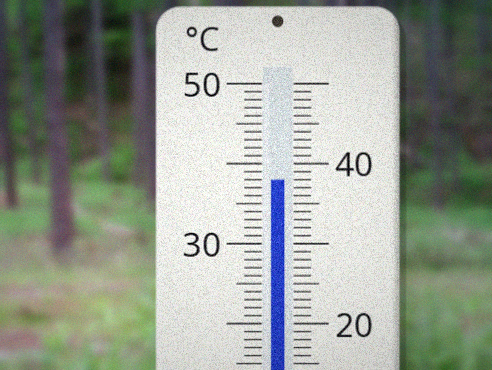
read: 38 °C
